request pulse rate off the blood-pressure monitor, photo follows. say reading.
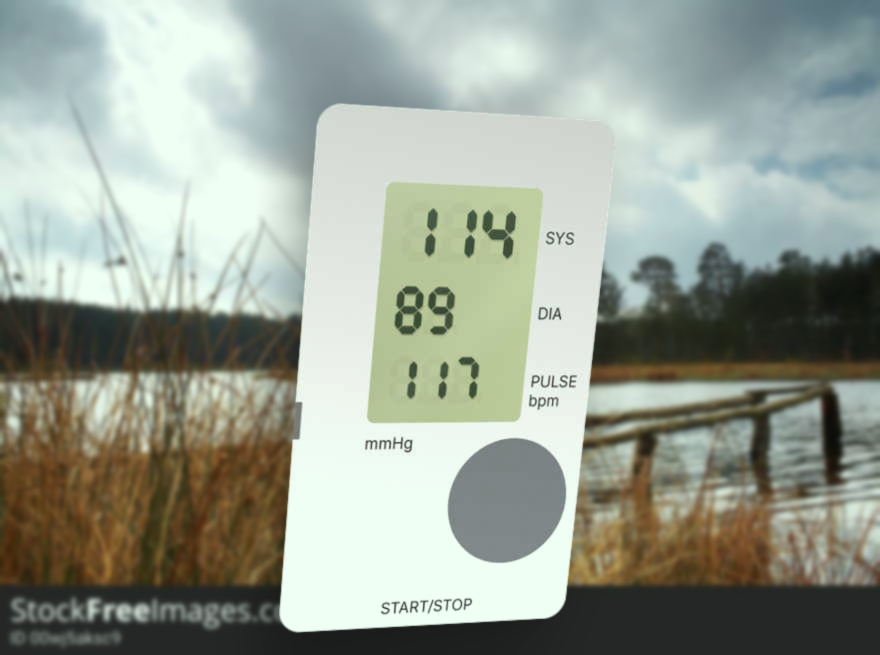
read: 117 bpm
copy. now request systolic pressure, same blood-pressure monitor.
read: 114 mmHg
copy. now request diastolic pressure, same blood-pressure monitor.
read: 89 mmHg
